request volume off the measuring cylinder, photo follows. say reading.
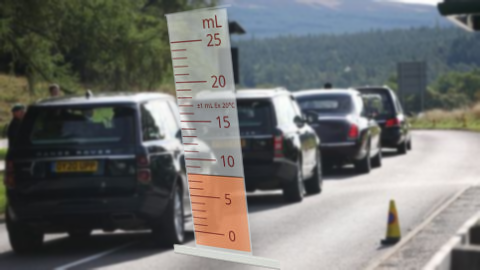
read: 8 mL
